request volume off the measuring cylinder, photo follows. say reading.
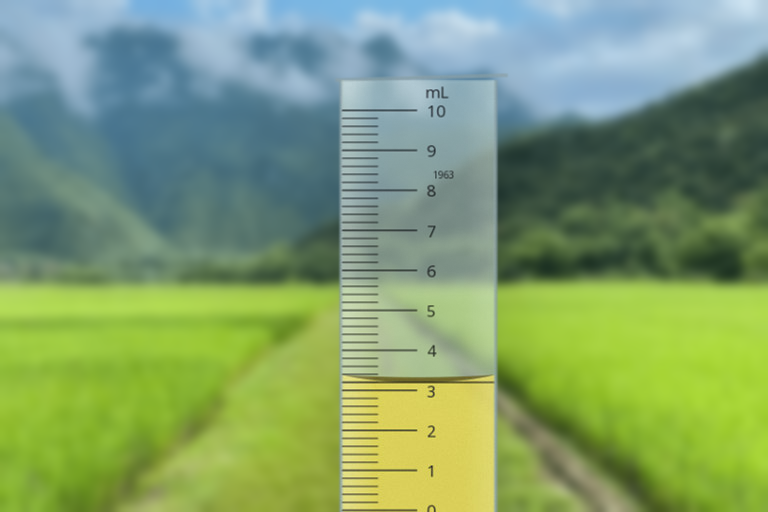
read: 3.2 mL
